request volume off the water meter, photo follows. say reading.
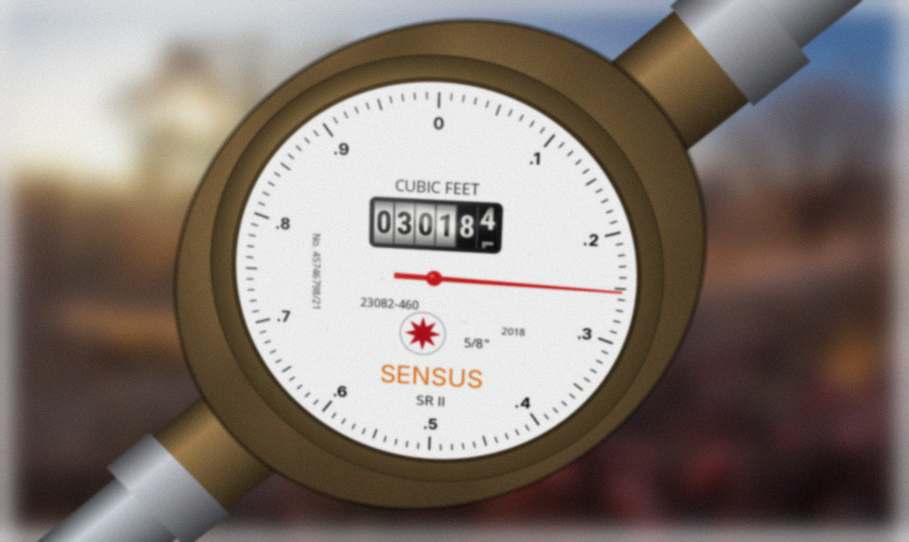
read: 30184.25 ft³
